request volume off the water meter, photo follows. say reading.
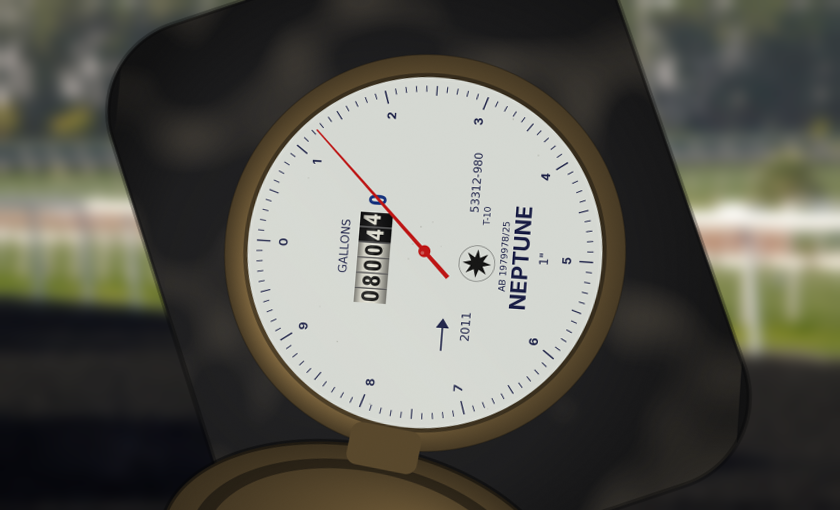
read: 800441.2 gal
